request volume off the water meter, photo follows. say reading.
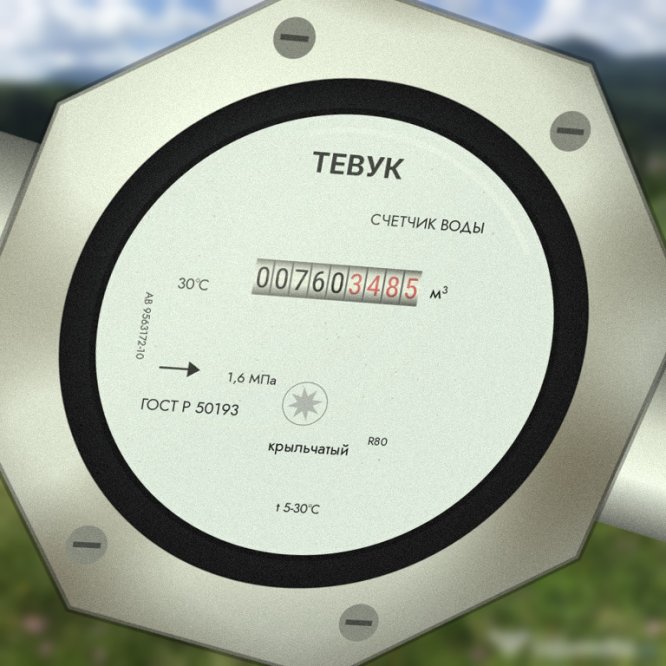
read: 760.3485 m³
